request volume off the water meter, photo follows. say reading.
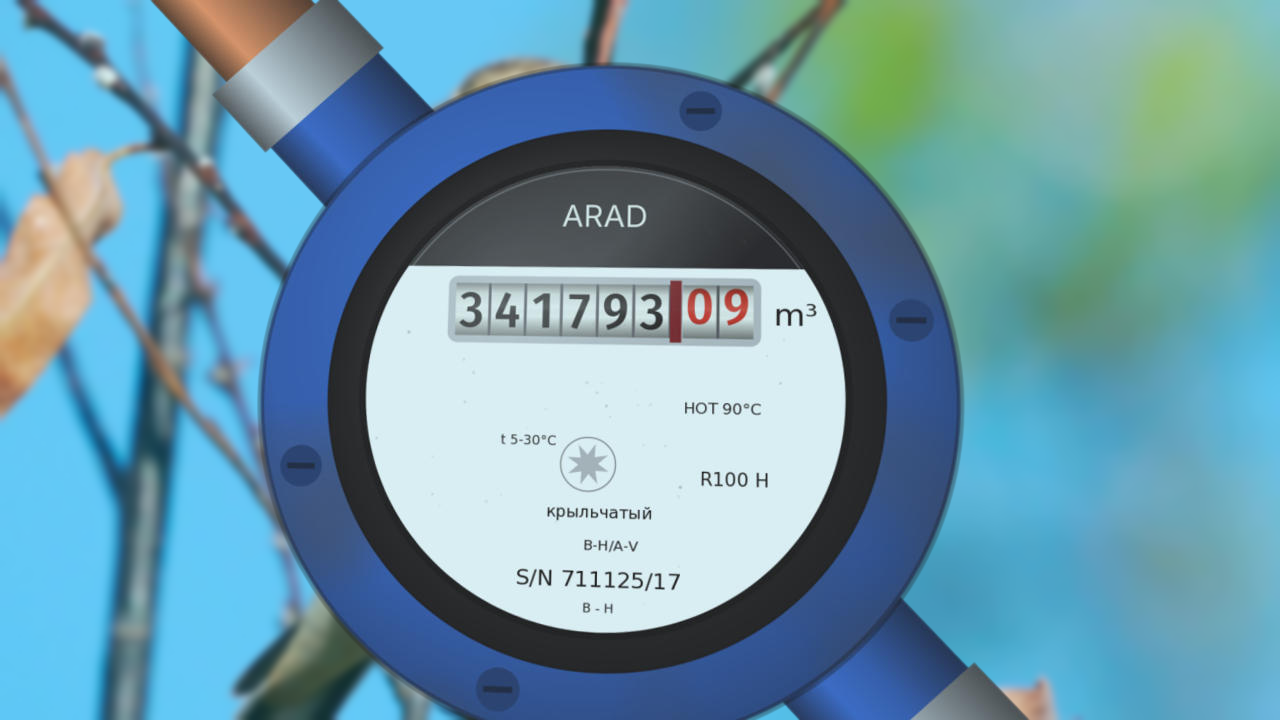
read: 341793.09 m³
